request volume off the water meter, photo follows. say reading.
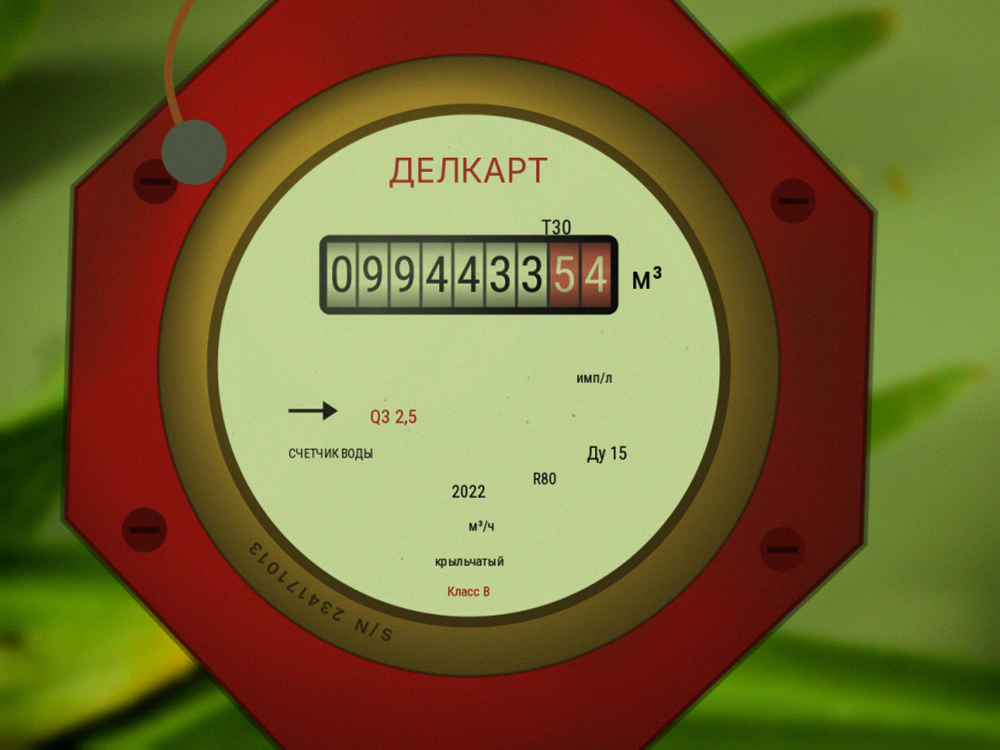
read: 994433.54 m³
